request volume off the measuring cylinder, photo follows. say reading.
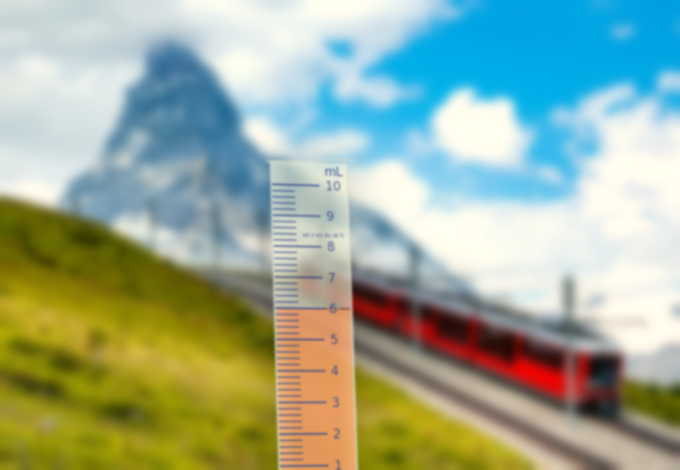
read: 6 mL
